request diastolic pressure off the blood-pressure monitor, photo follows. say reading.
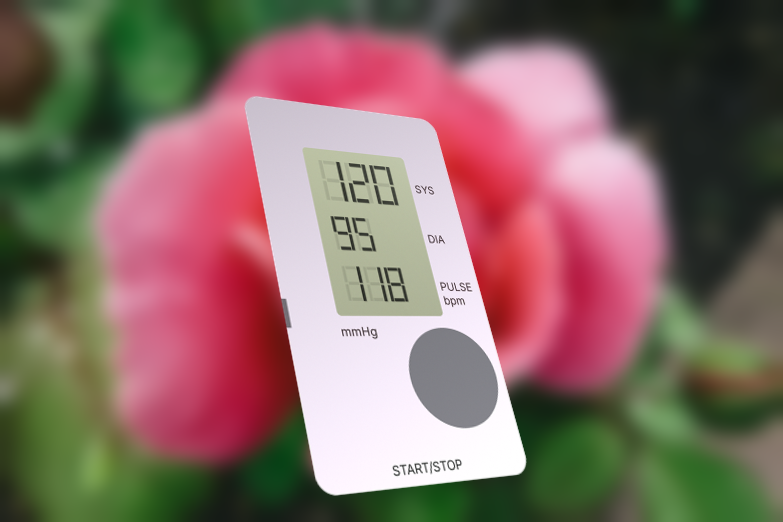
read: 95 mmHg
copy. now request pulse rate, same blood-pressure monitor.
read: 118 bpm
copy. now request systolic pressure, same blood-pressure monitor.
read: 120 mmHg
